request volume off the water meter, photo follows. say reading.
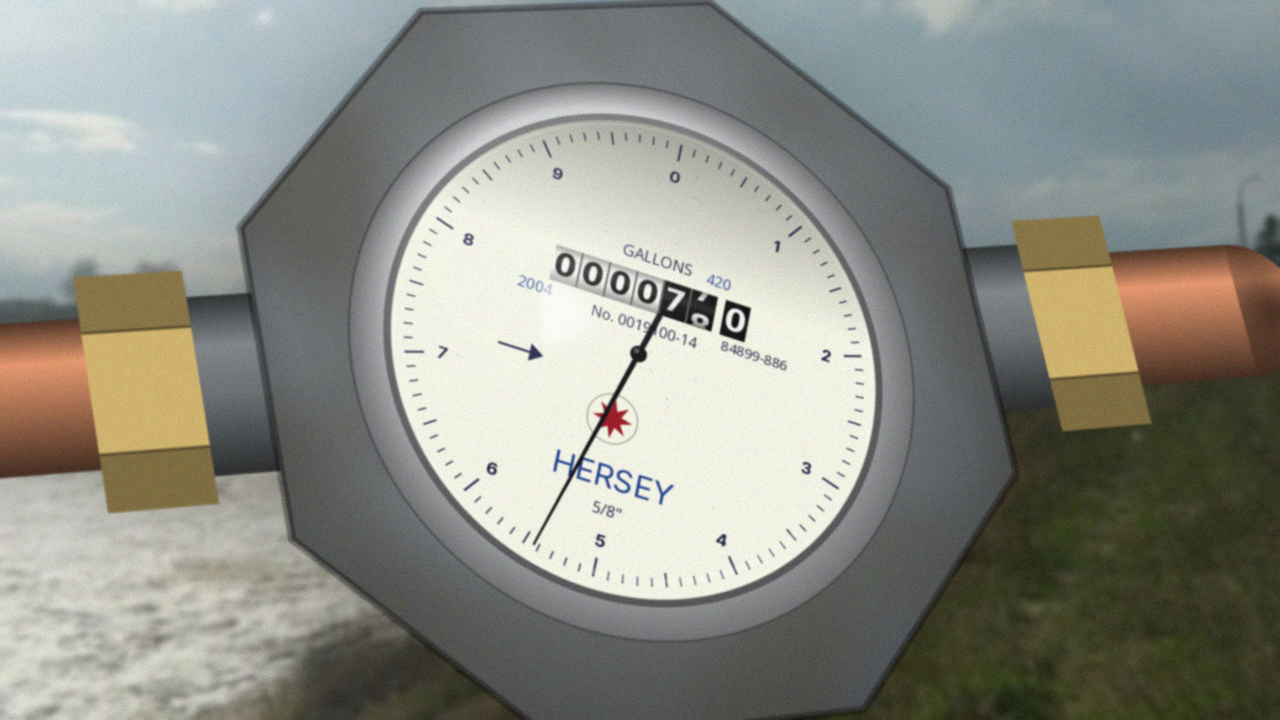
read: 775.4 gal
